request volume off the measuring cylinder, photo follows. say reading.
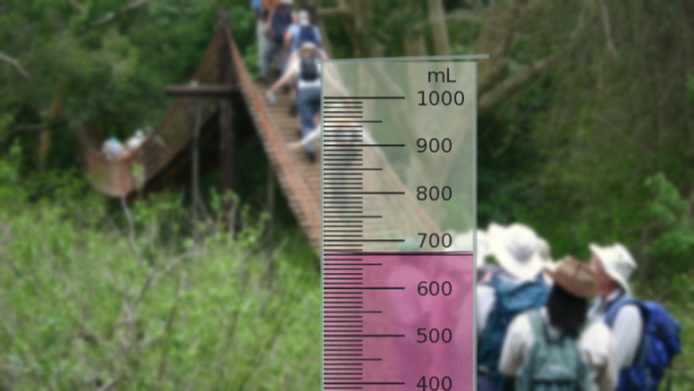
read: 670 mL
